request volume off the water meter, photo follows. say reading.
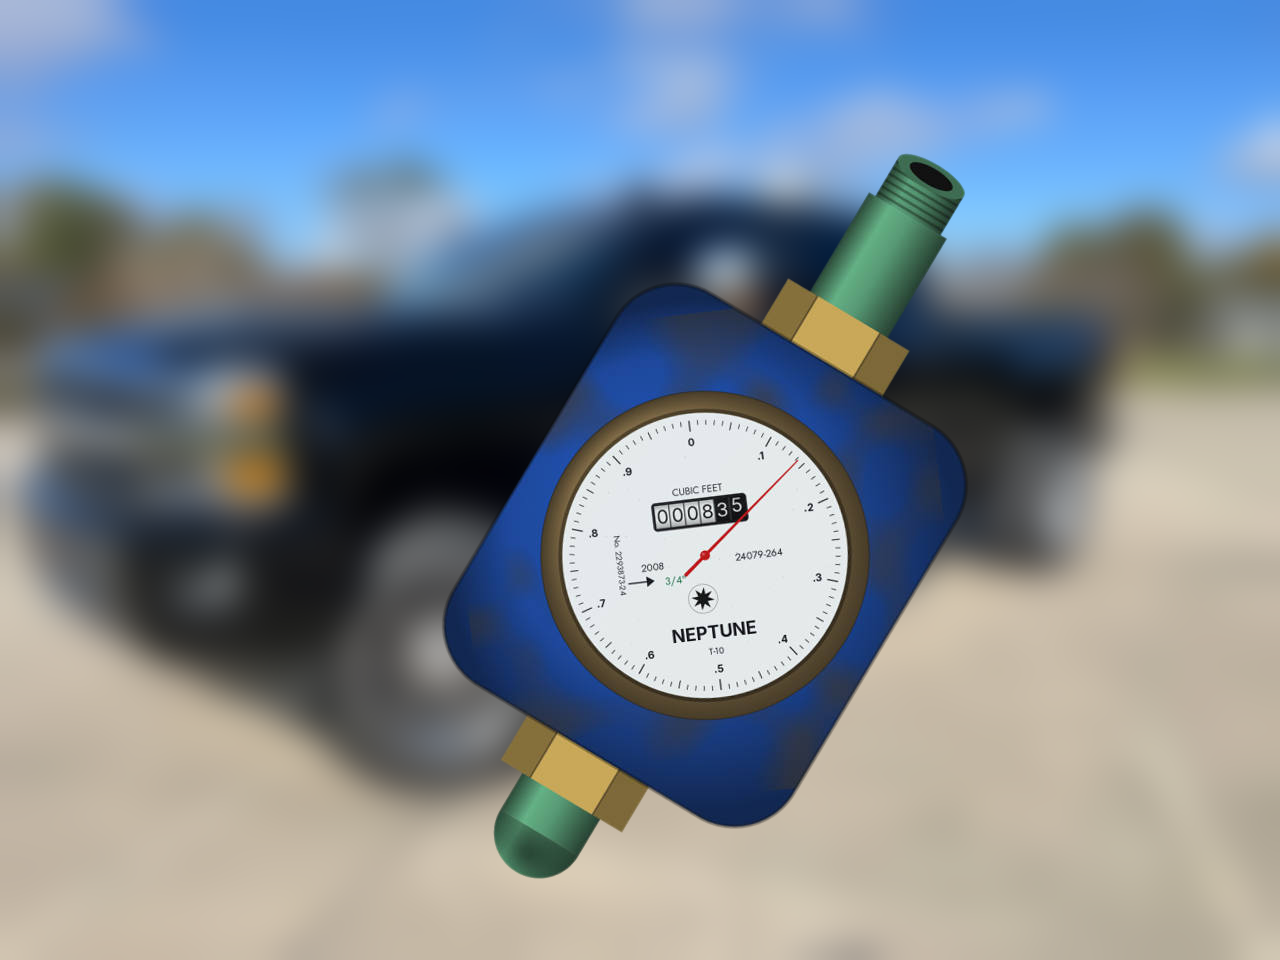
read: 835.14 ft³
